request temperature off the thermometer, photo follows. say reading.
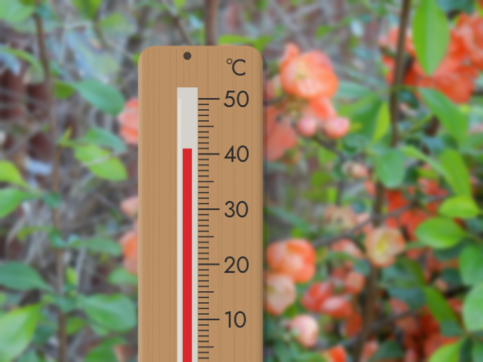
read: 41 °C
